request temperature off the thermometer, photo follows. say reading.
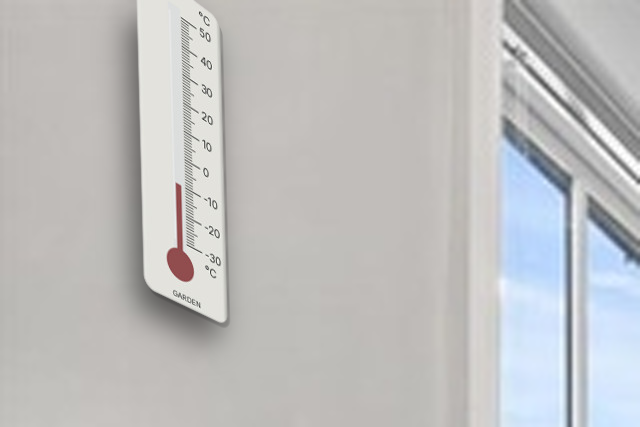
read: -10 °C
